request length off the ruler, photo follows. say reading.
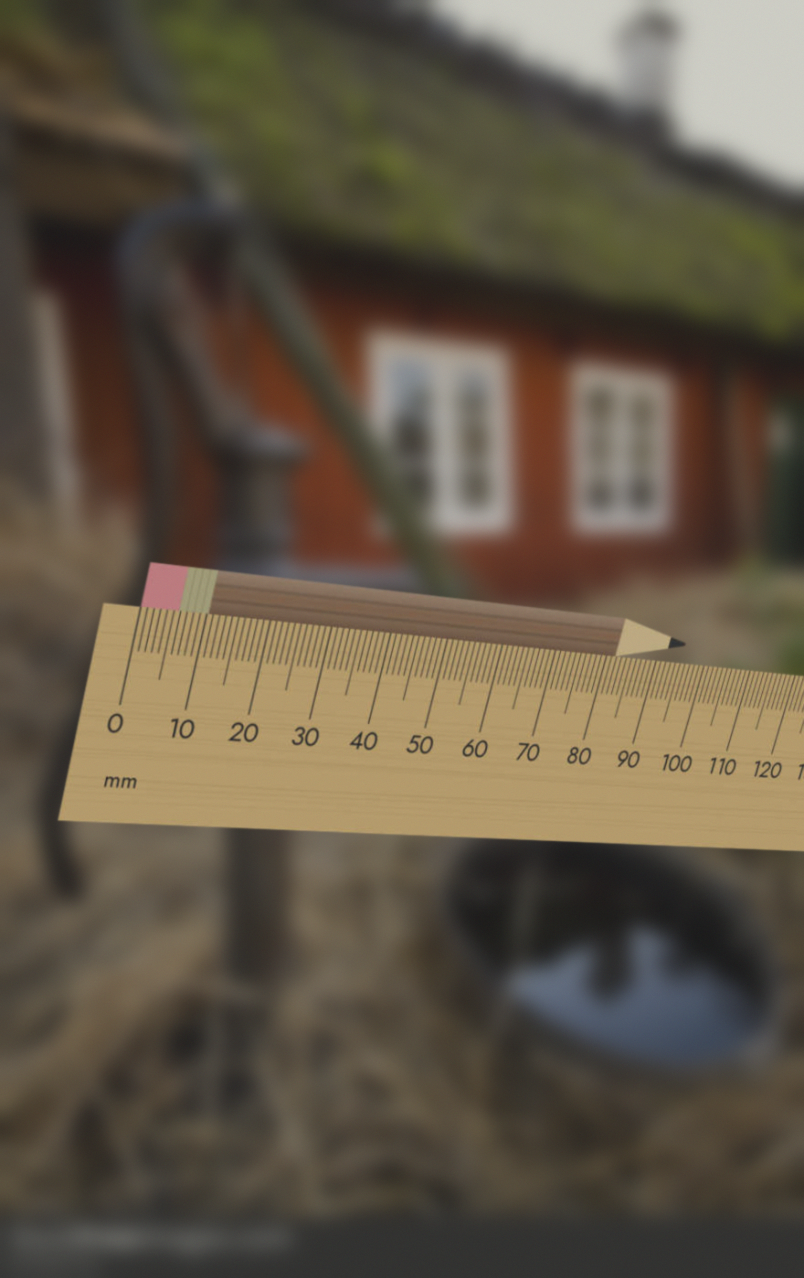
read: 95 mm
